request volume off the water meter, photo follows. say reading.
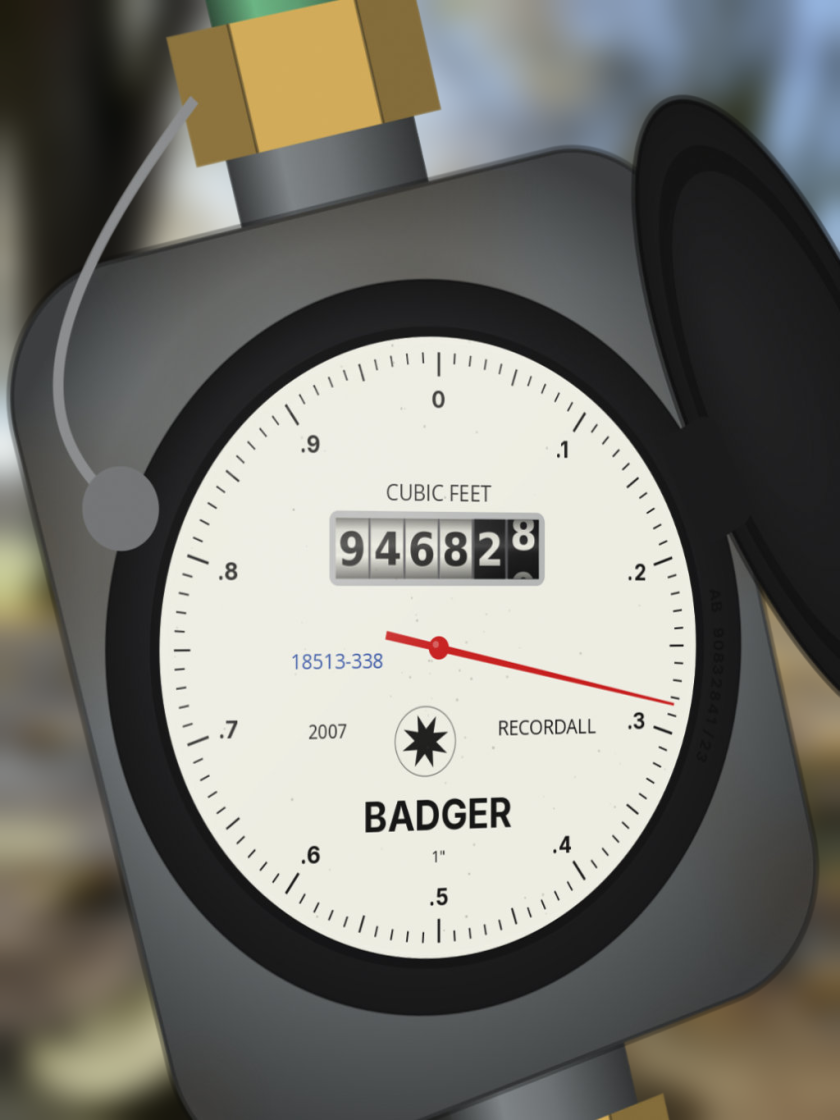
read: 946828.28 ft³
